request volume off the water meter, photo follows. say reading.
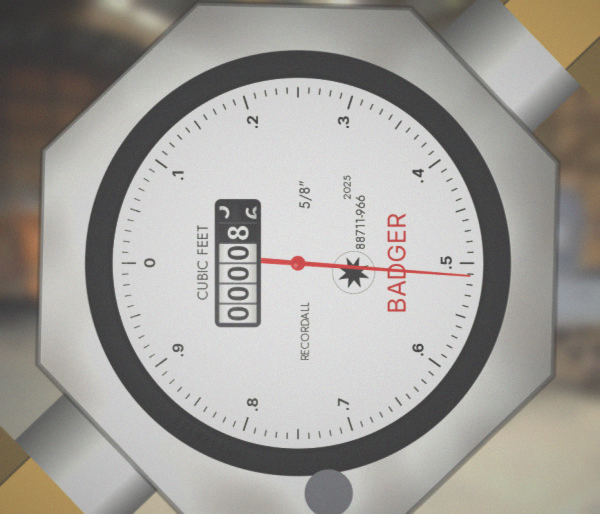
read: 85.51 ft³
